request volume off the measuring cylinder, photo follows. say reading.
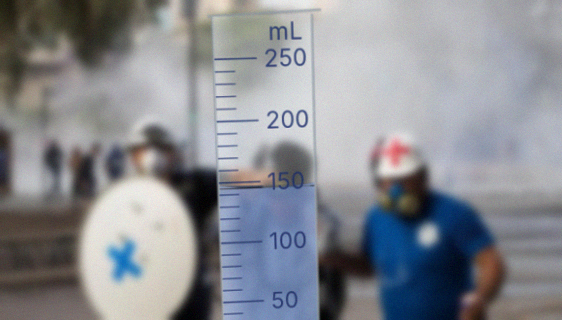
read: 145 mL
